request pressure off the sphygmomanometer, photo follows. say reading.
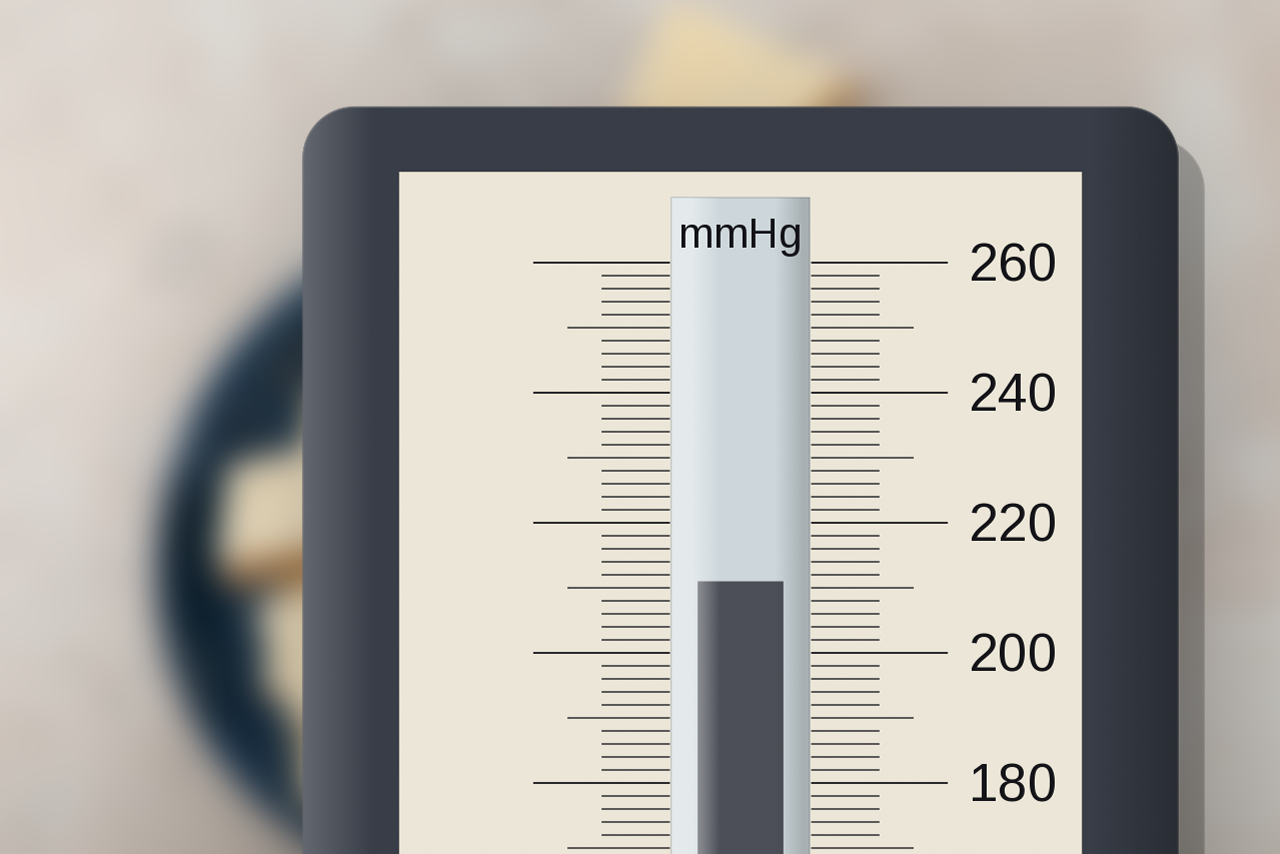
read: 211 mmHg
